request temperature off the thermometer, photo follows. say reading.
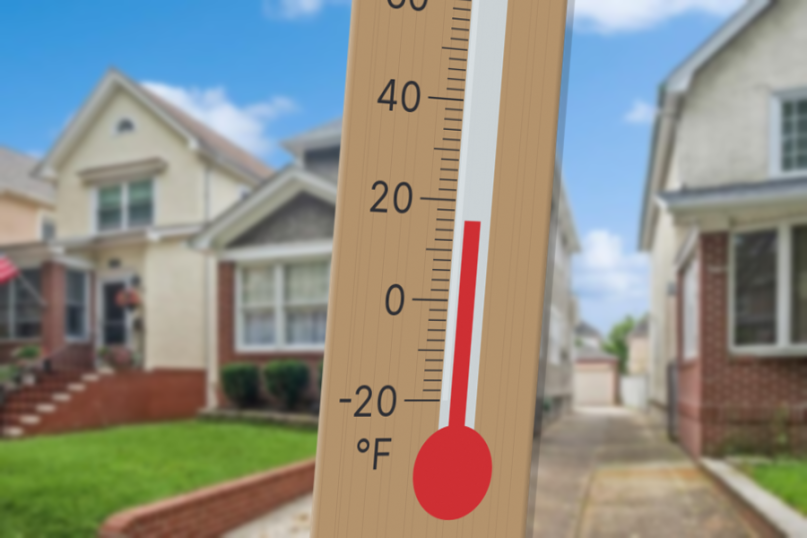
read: 16 °F
